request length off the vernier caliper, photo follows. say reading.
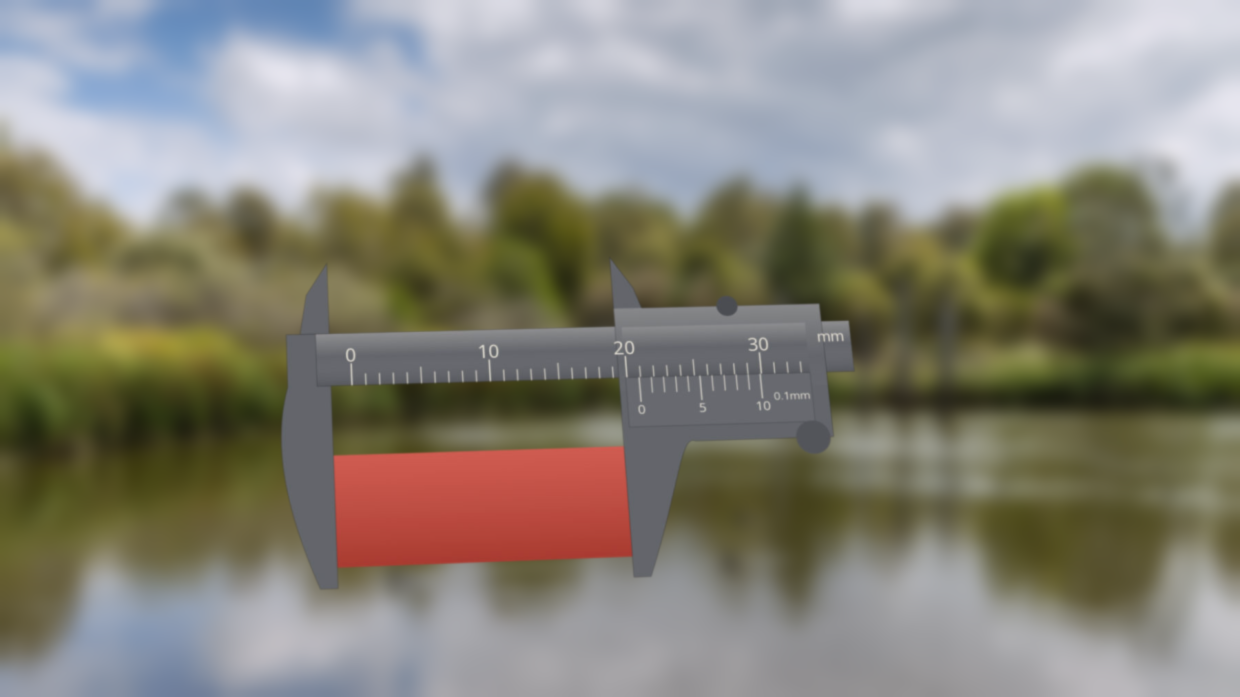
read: 20.9 mm
